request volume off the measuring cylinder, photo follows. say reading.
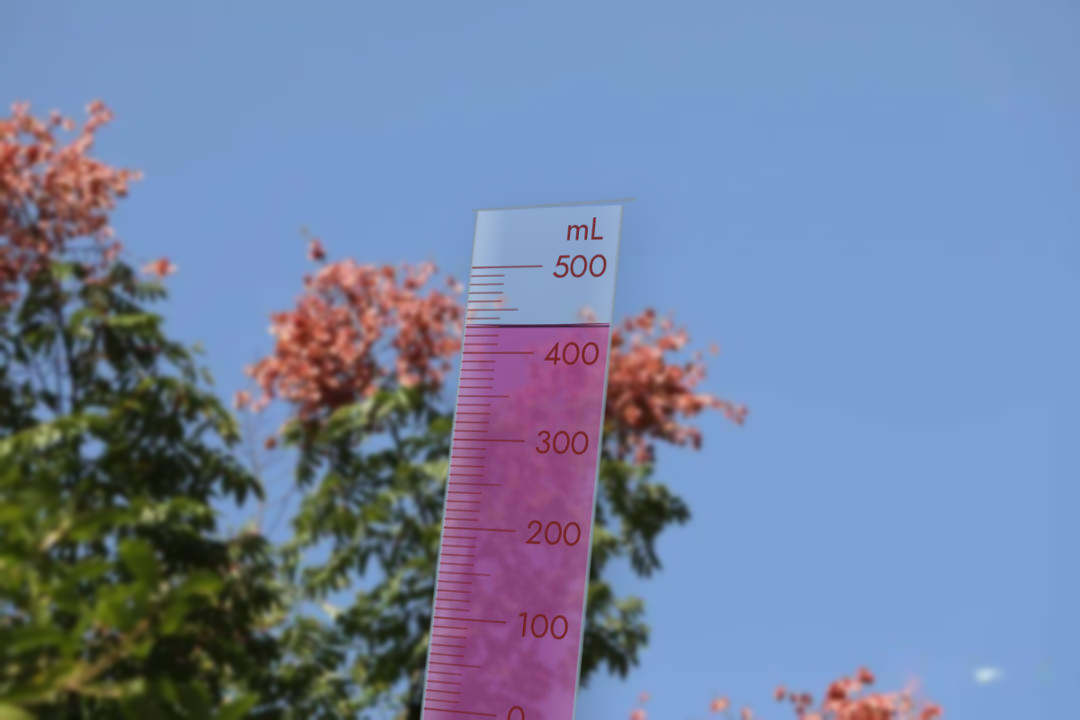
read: 430 mL
